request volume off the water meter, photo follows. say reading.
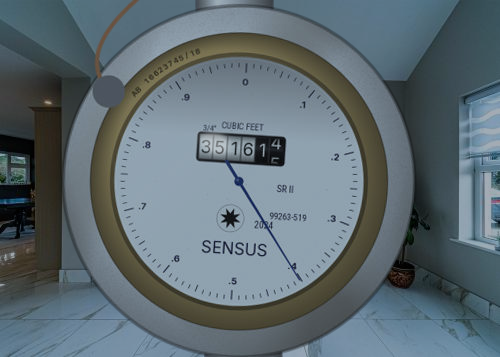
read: 351614.40 ft³
